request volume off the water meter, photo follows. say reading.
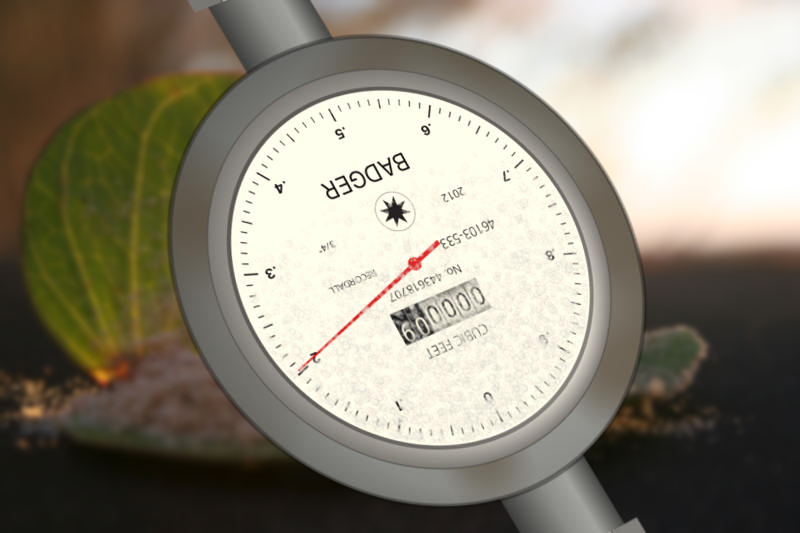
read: 9.20 ft³
